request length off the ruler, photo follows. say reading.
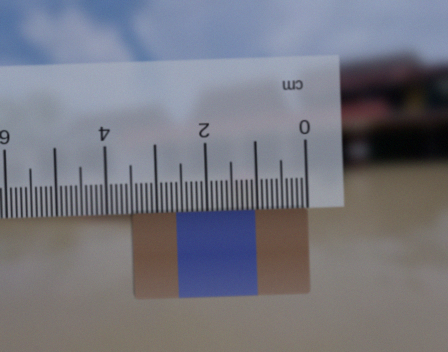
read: 3.5 cm
